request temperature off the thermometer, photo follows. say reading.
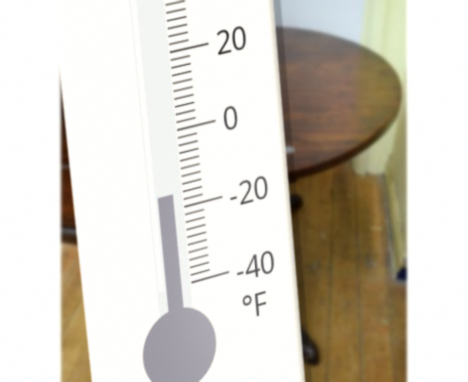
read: -16 °F
